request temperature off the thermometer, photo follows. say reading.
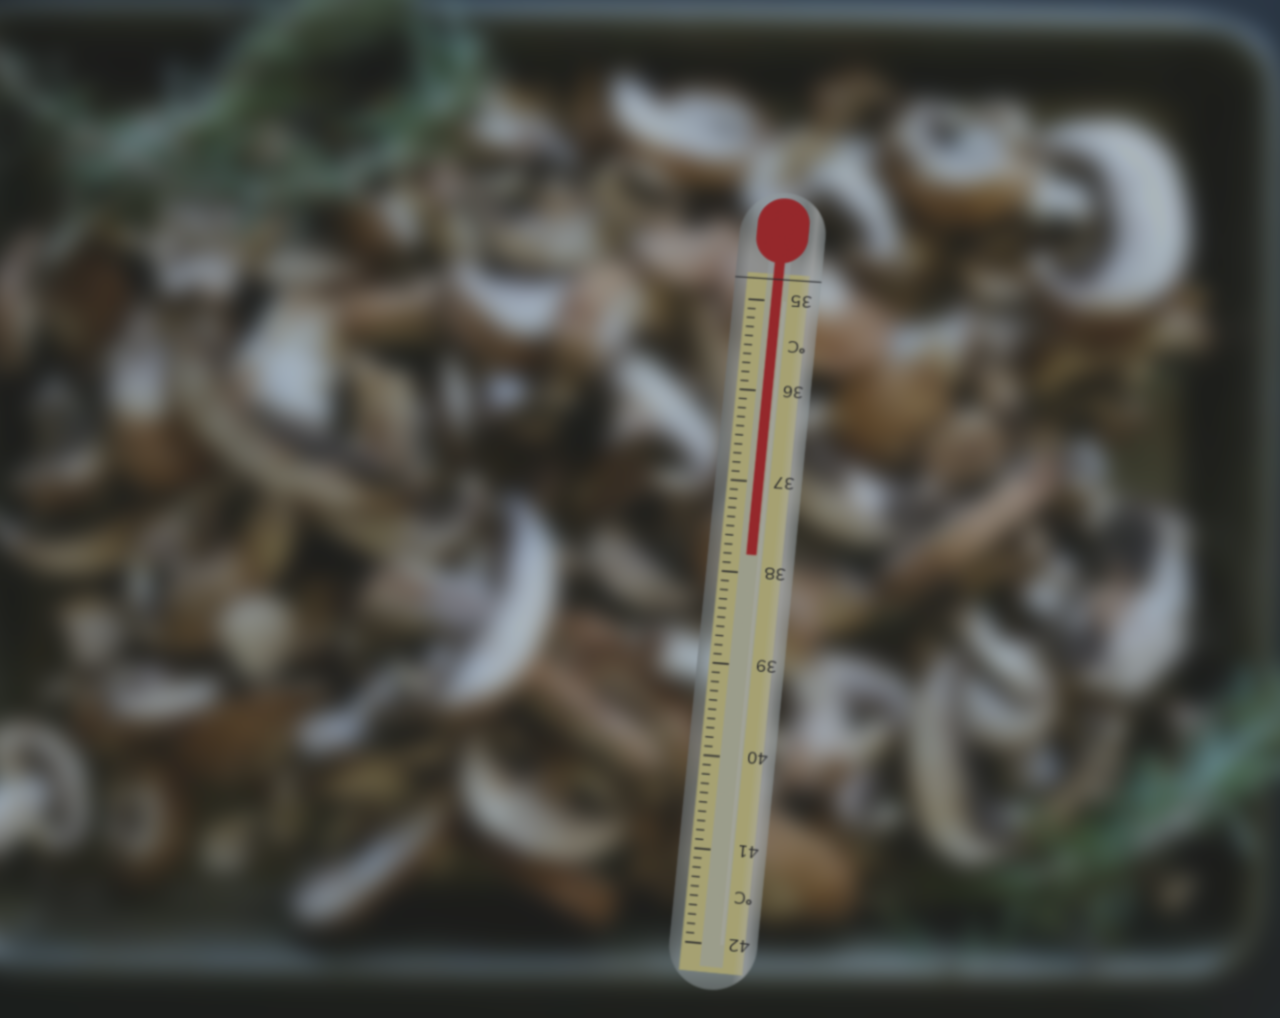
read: 37.8 °C
